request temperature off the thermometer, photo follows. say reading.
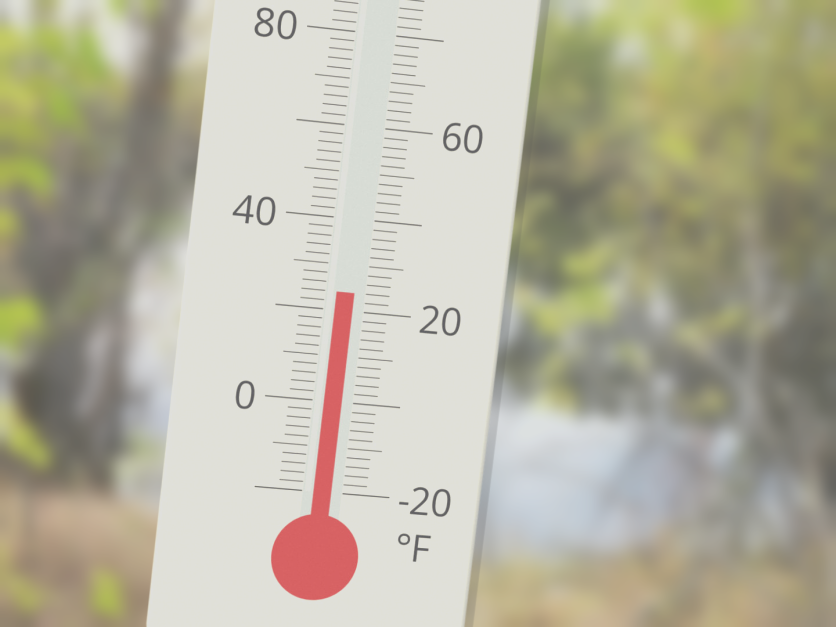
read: 24 °F
